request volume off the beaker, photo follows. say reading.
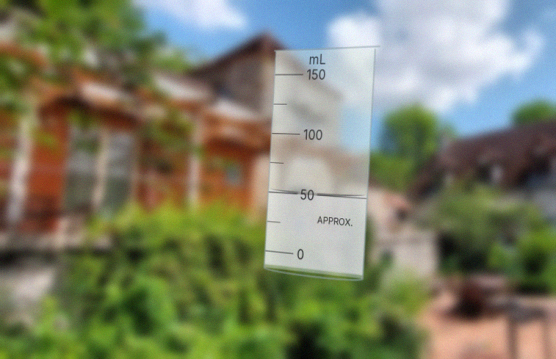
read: 50 mL
